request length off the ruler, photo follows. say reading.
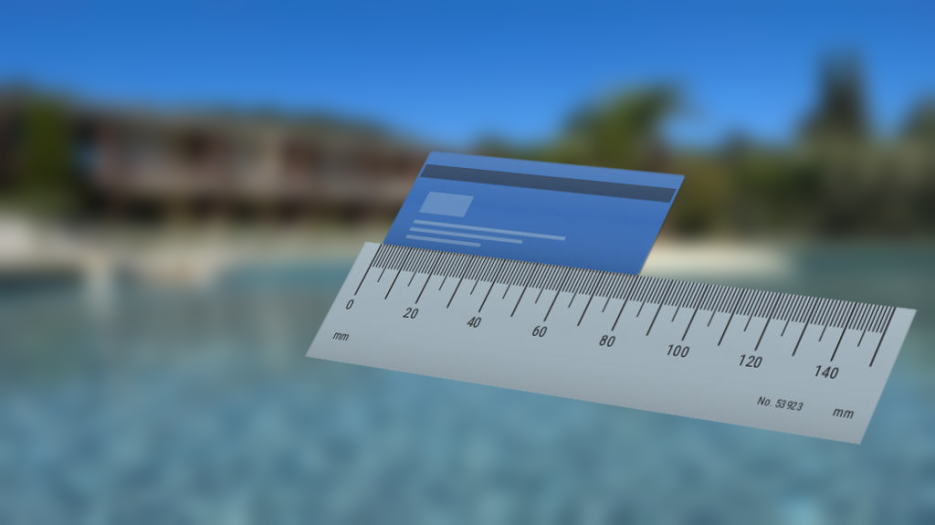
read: 80 mm
